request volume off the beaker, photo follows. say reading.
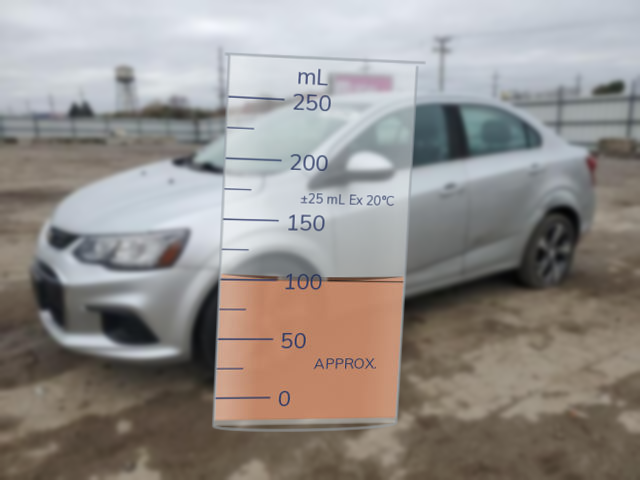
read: 100 mL
